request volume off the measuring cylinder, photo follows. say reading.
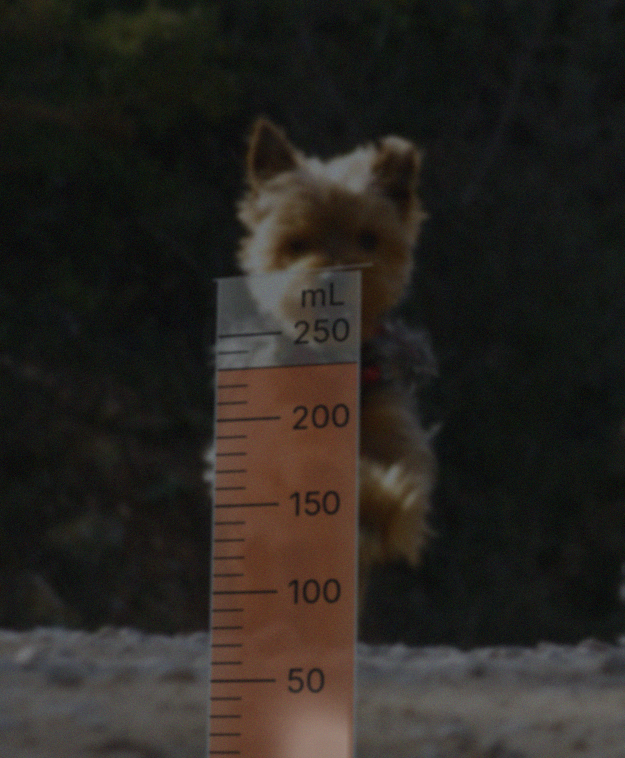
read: 230 mL
